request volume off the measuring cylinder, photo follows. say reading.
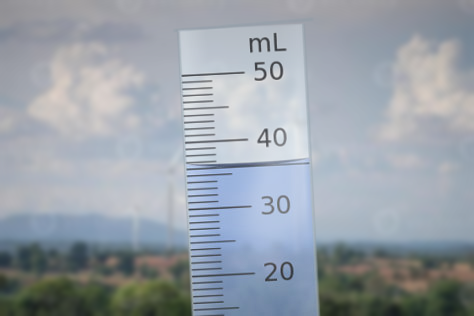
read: 36 mL
